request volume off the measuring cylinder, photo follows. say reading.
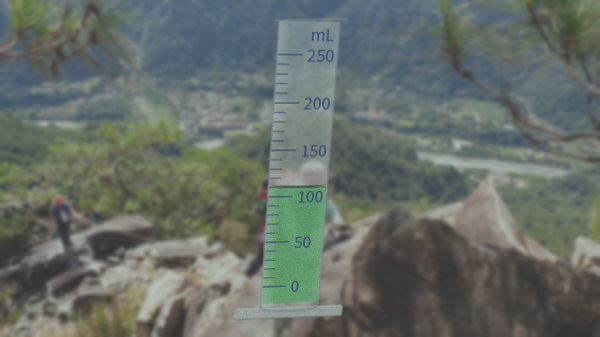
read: 110 mL
